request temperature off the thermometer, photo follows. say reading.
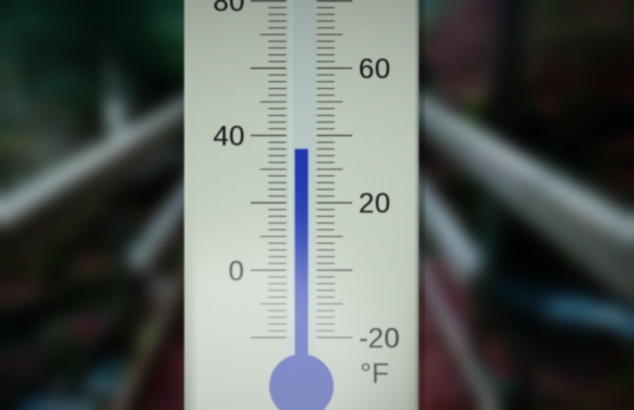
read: 36 °F
